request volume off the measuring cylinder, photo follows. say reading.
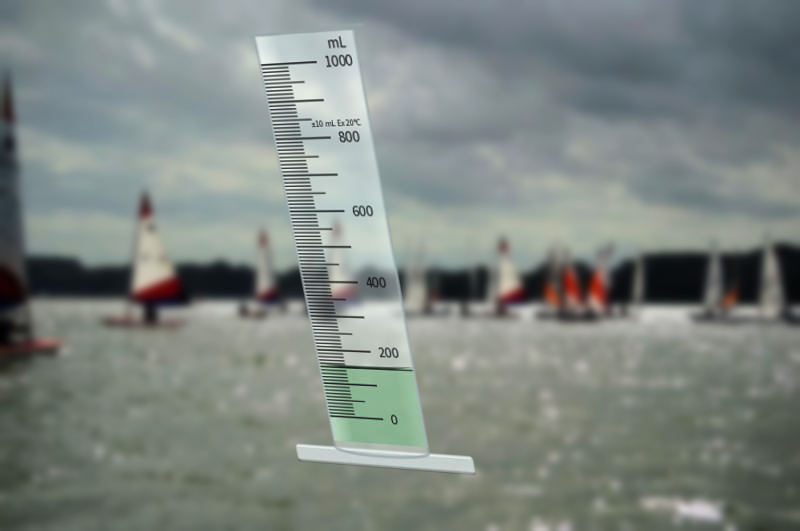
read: 150 mL
